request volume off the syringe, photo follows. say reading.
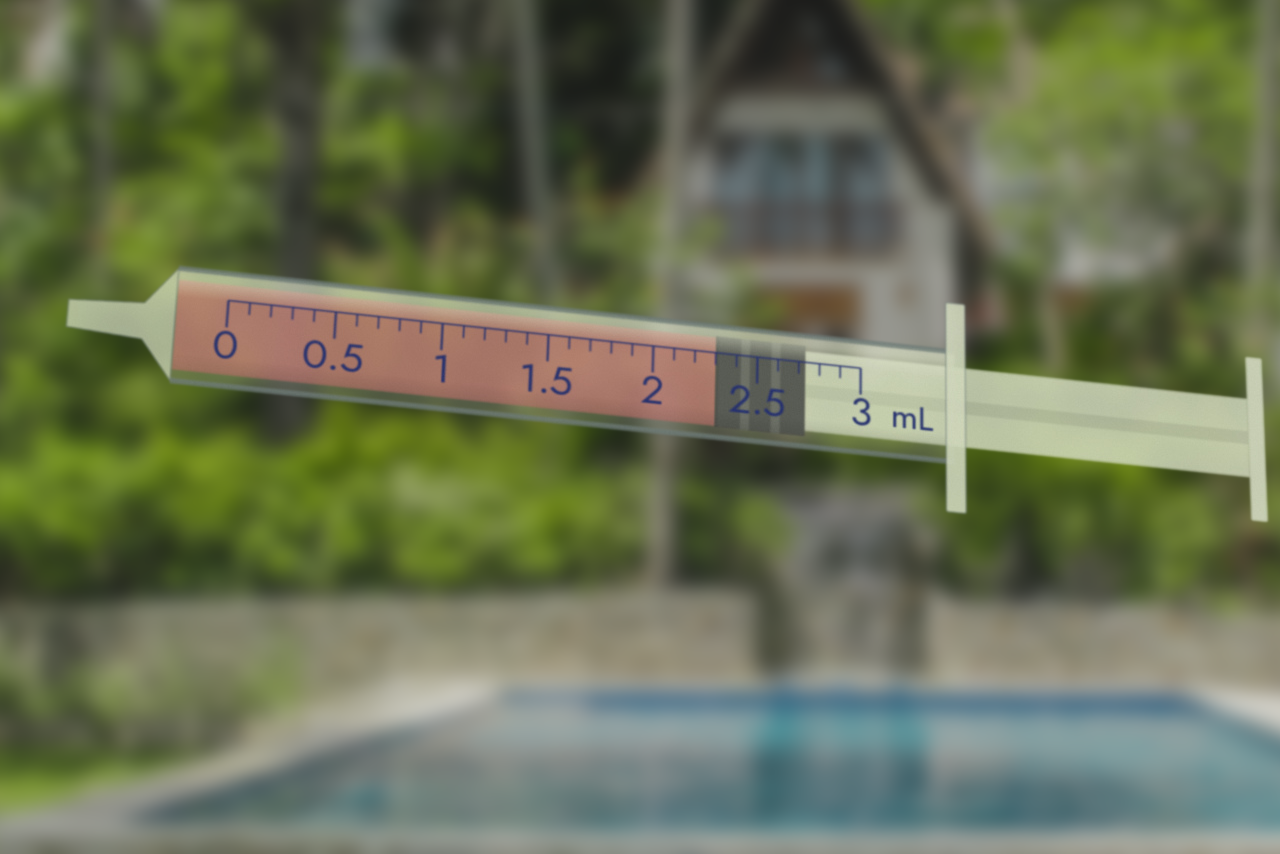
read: 2.3 mL
